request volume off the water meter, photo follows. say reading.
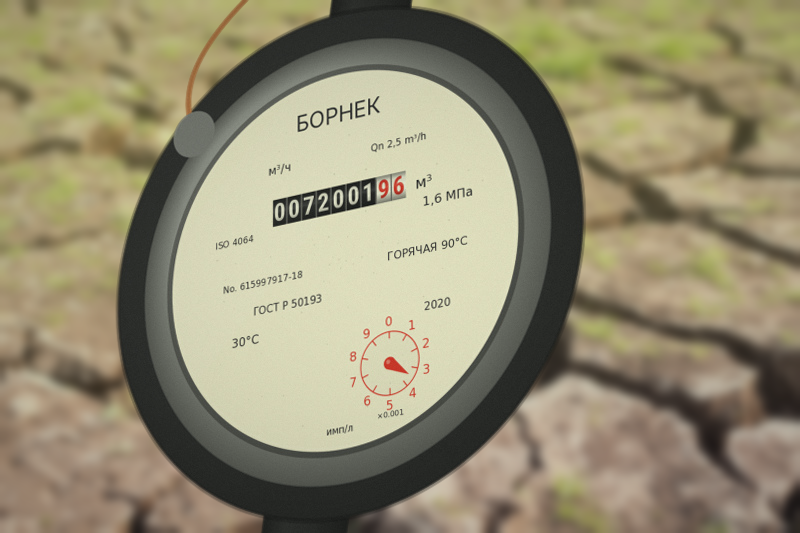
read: 72001.963 m³
